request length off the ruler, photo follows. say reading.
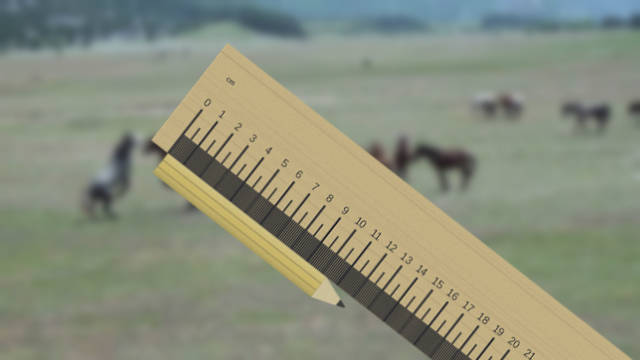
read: 12 cm
